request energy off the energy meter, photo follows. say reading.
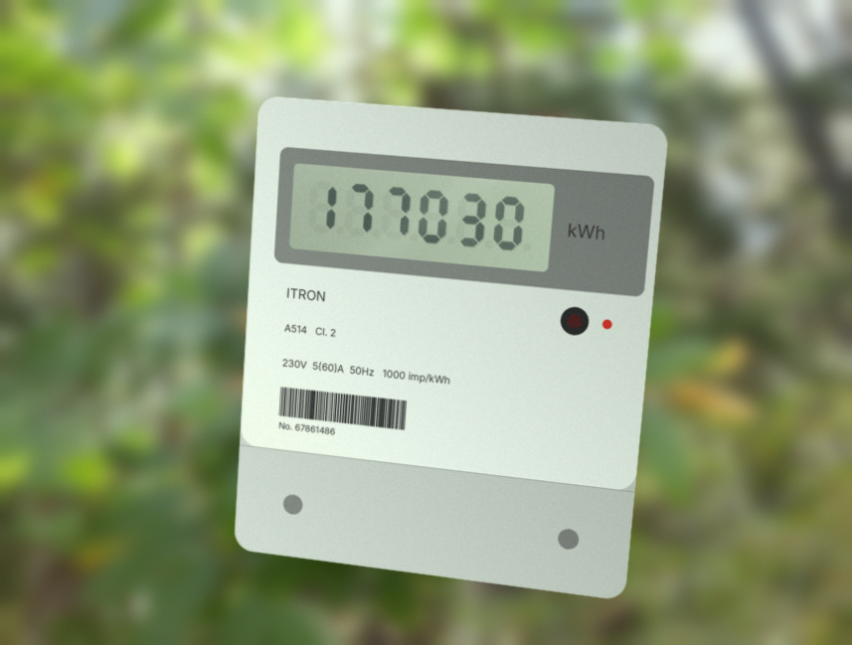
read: 177030 kWh
